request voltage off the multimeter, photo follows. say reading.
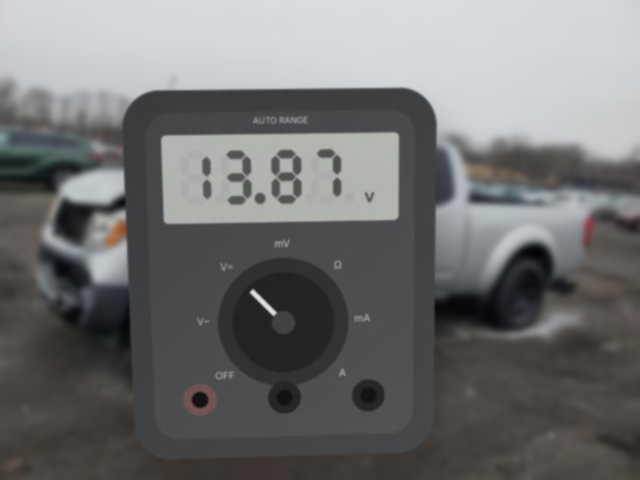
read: 13.87 V
